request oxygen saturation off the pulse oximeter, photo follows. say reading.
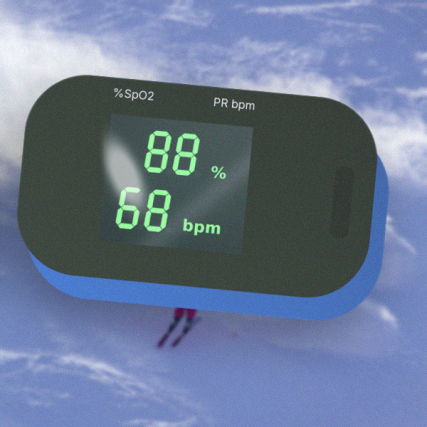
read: 88 %
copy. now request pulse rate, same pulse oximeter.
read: 68 bpm
